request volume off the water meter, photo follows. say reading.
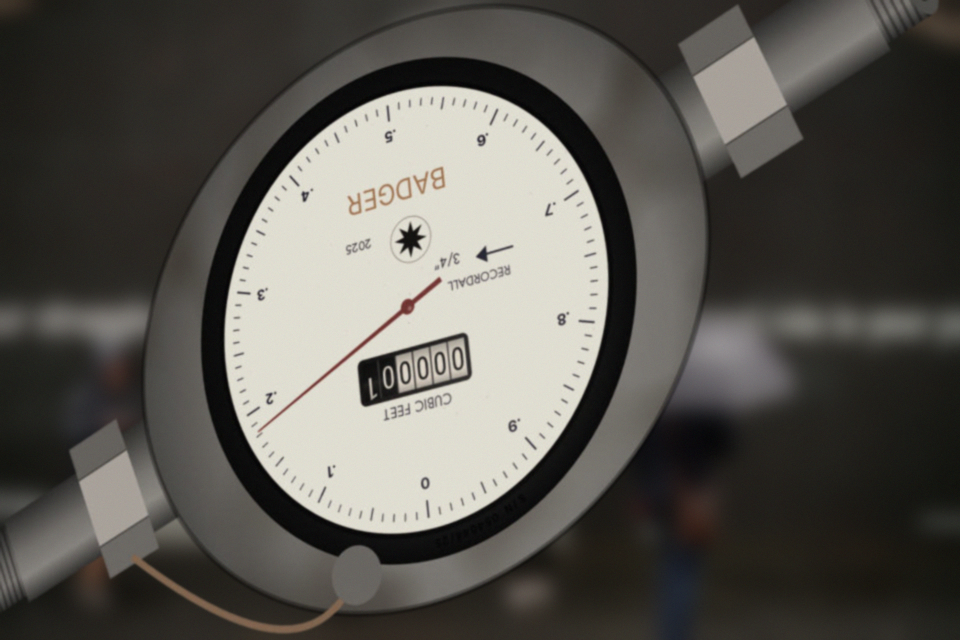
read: 1.18 ft³
